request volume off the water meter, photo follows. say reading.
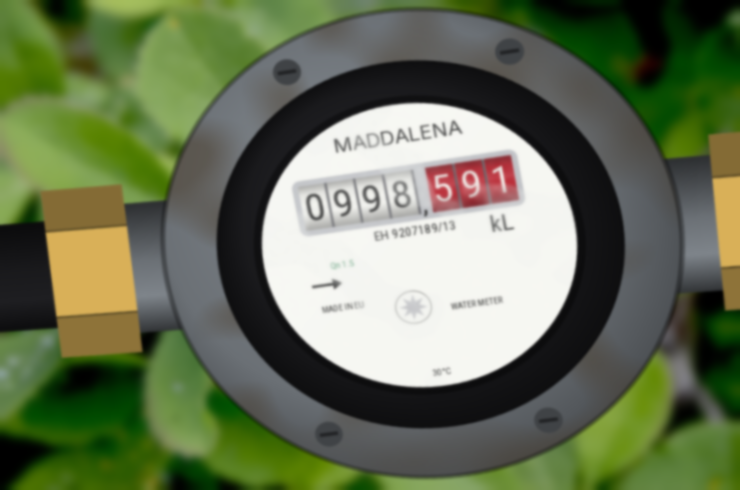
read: 998.591 kL
